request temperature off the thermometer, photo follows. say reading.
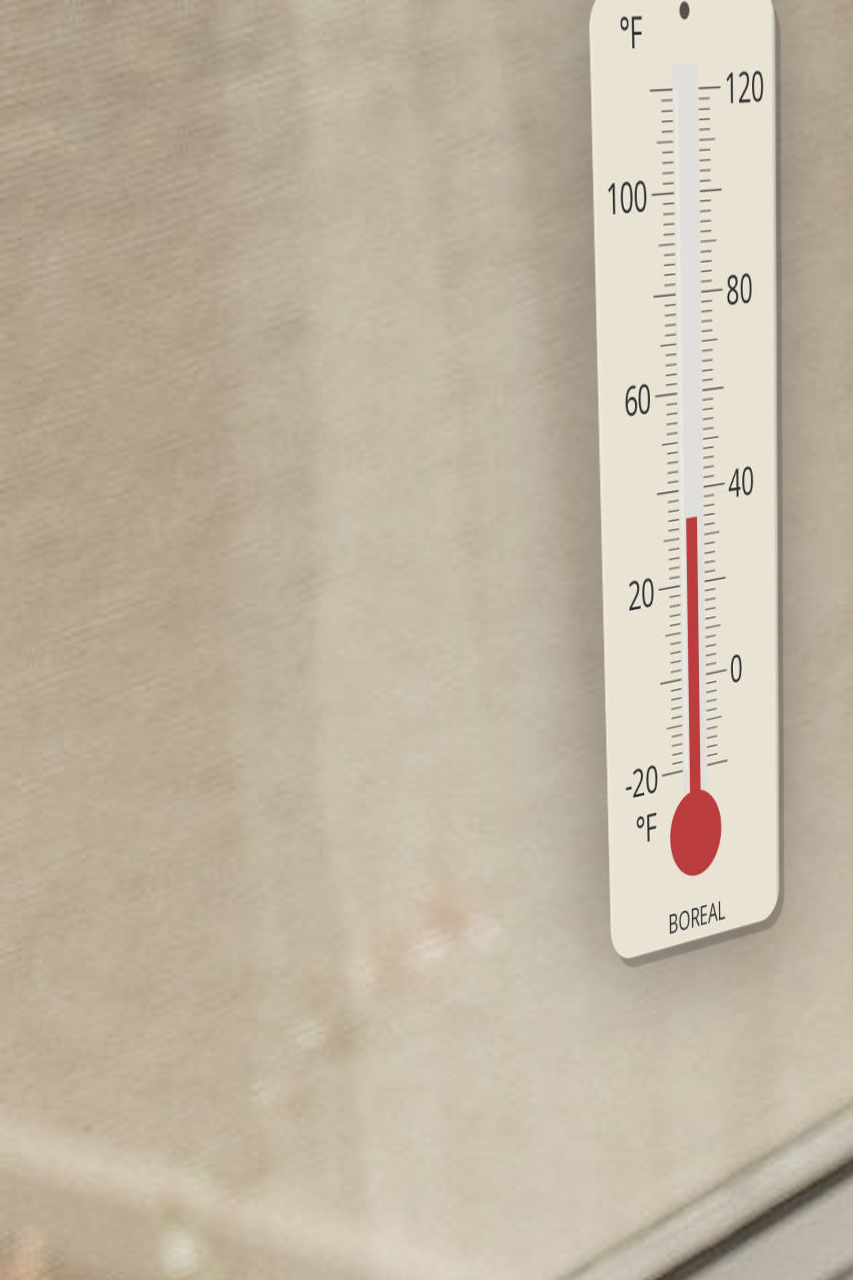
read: 34 °F
